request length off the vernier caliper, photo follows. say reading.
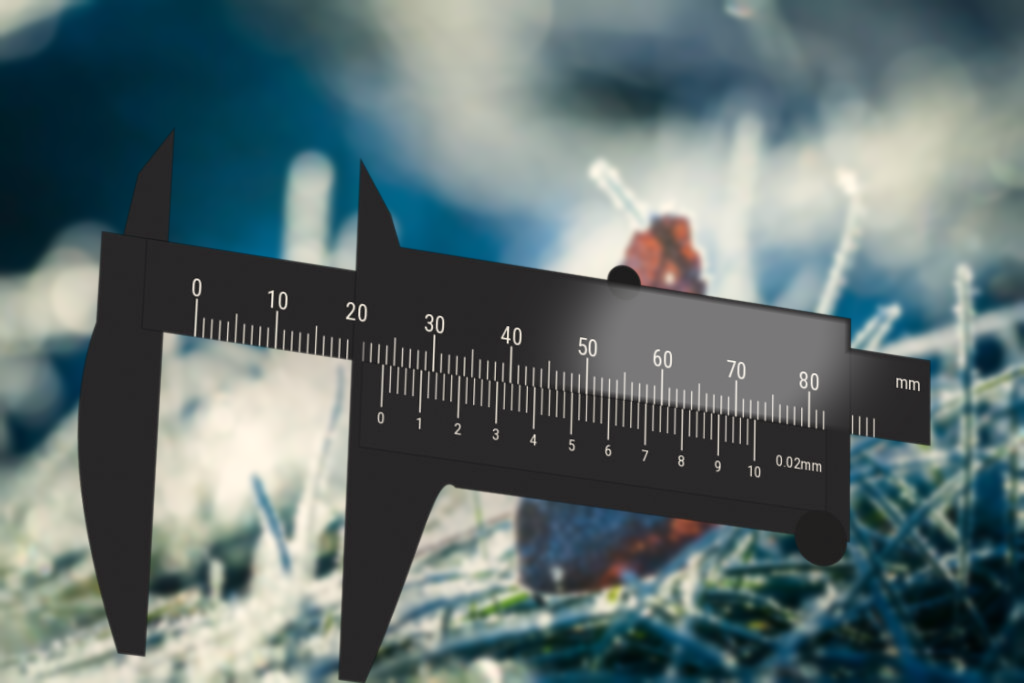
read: 23.6 mm
